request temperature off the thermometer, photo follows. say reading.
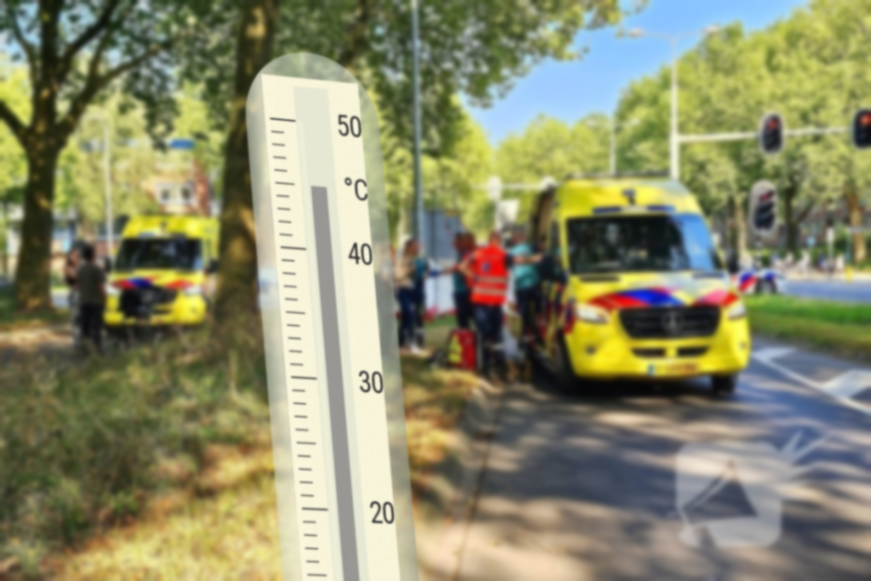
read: 45 °C
